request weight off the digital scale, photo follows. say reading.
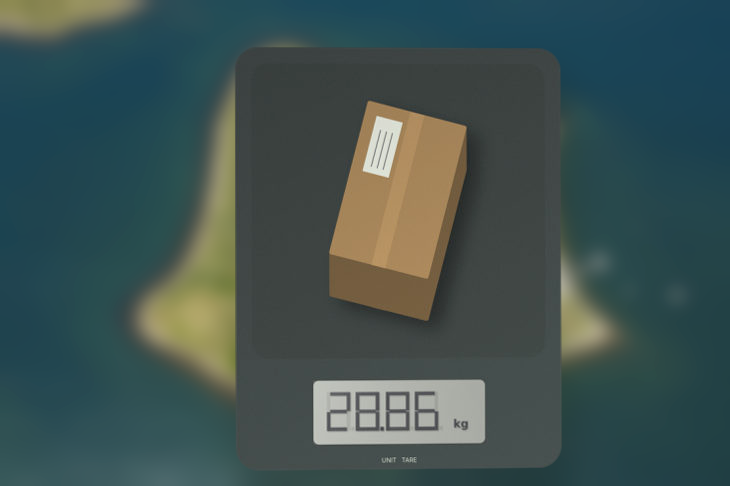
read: 28.86 kg
